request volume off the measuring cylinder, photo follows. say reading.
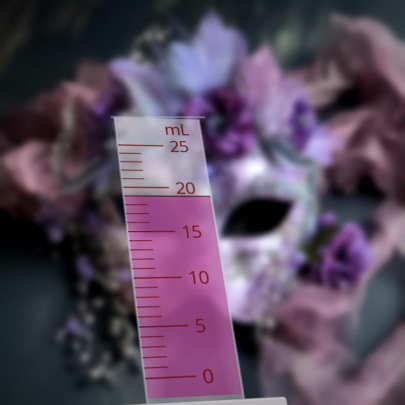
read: 19 mL
